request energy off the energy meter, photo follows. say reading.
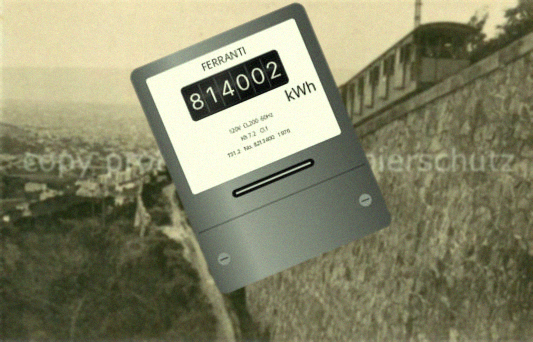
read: 814002 kWh
